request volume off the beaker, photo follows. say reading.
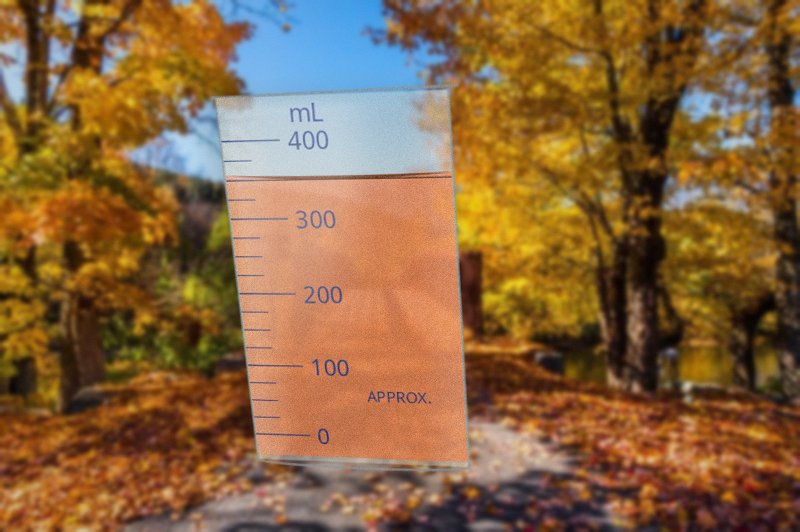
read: 350 mL
